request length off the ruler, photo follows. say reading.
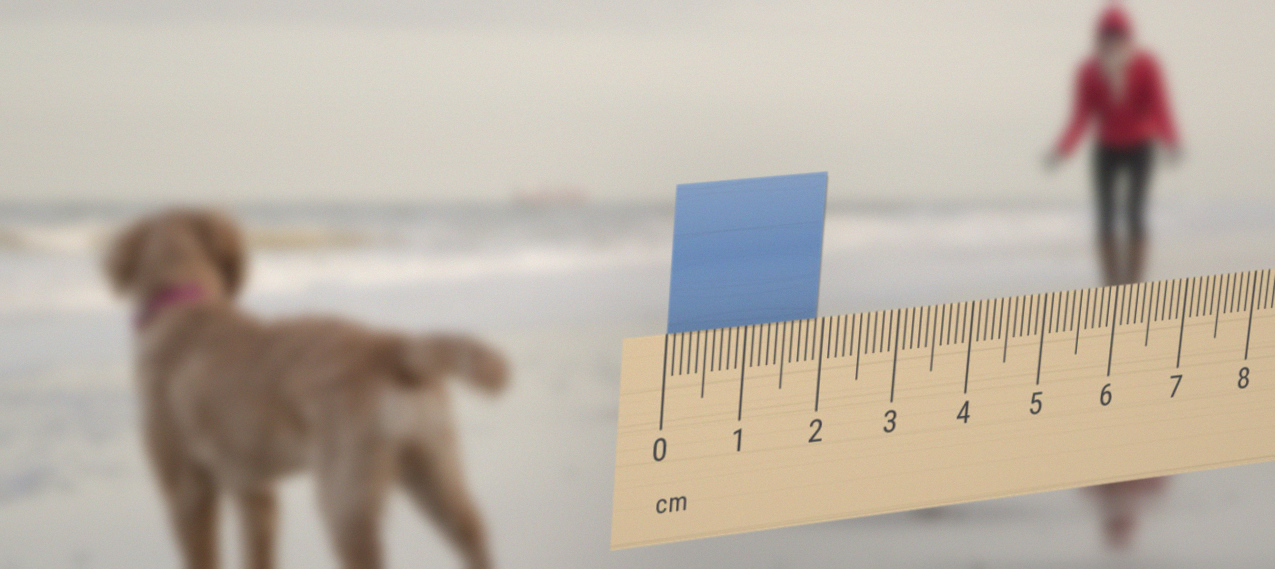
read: 1.9 cm
